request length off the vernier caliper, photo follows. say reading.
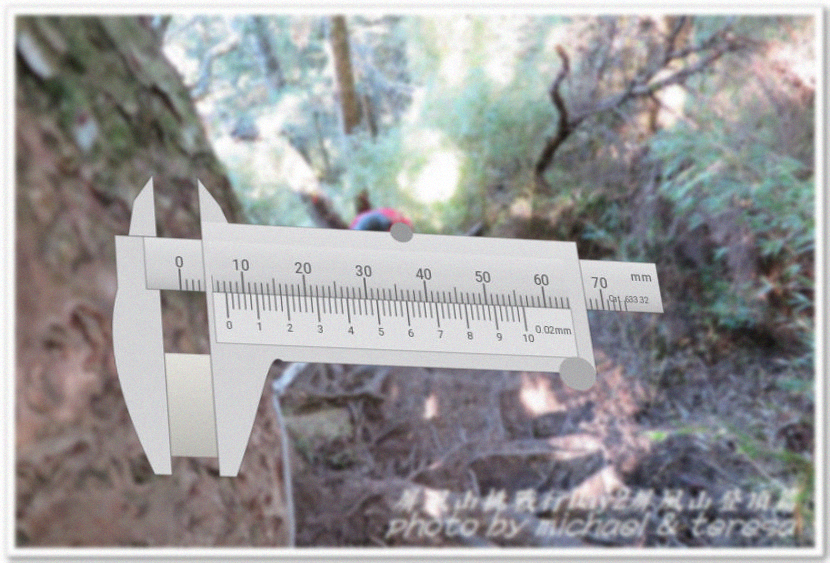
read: 7.2 mm
